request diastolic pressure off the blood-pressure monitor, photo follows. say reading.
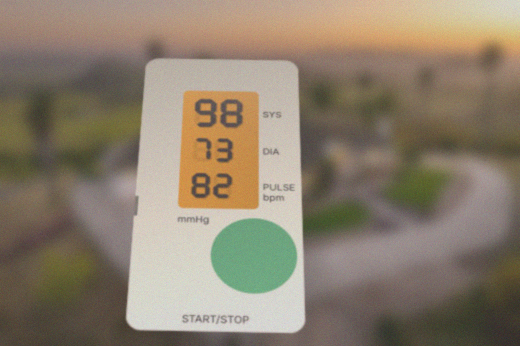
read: 73 mmHg
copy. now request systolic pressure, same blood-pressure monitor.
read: 98 mmHg
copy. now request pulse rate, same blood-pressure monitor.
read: 82 bpm
